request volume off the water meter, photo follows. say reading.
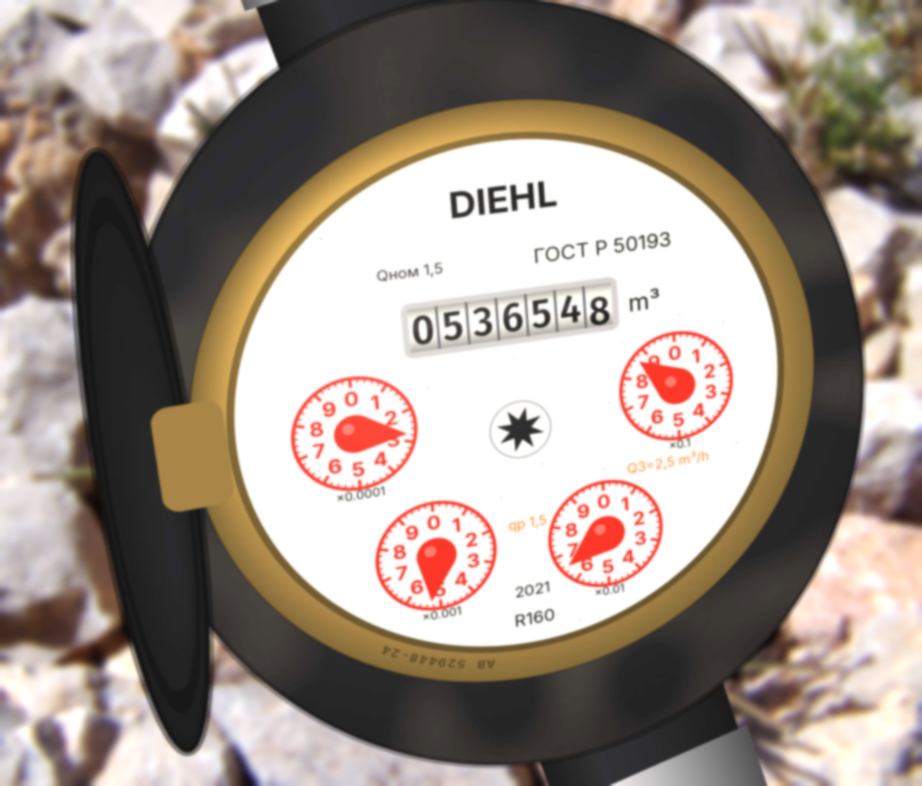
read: 536547.8652 m³
